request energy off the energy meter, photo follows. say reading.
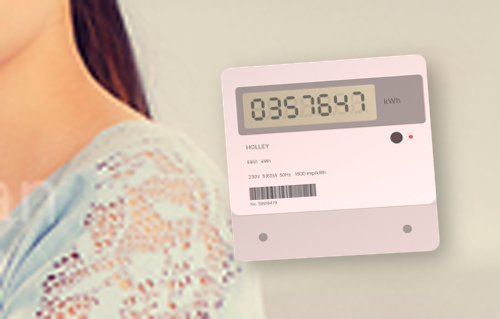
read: 357647 kWh
